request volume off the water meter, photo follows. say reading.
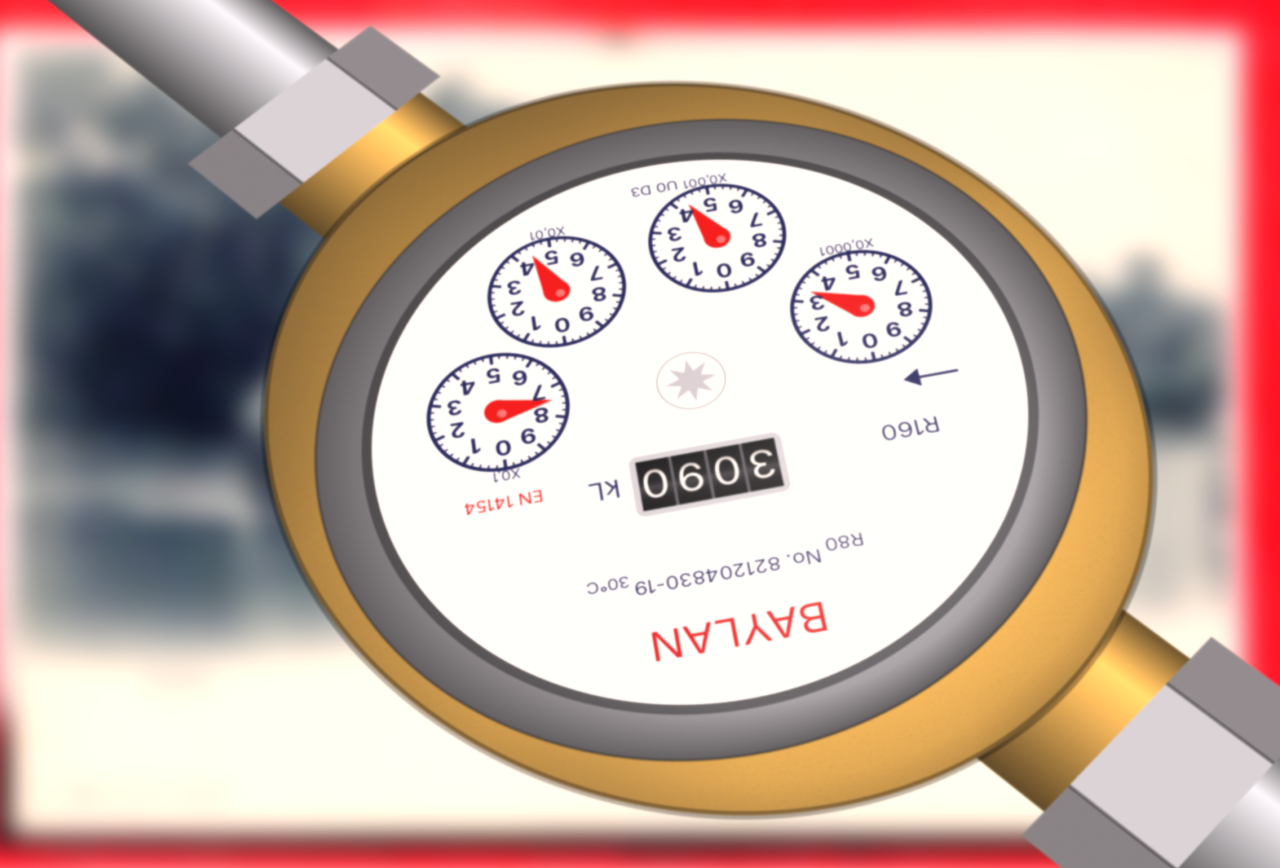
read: 3090.7443 kL
